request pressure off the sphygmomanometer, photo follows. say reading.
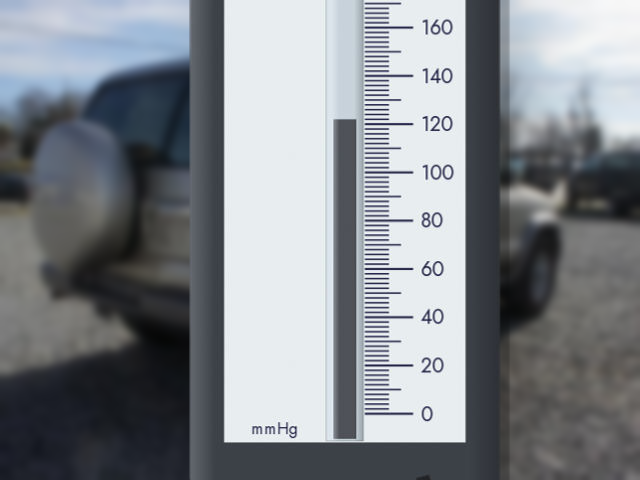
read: 122 mmHg
